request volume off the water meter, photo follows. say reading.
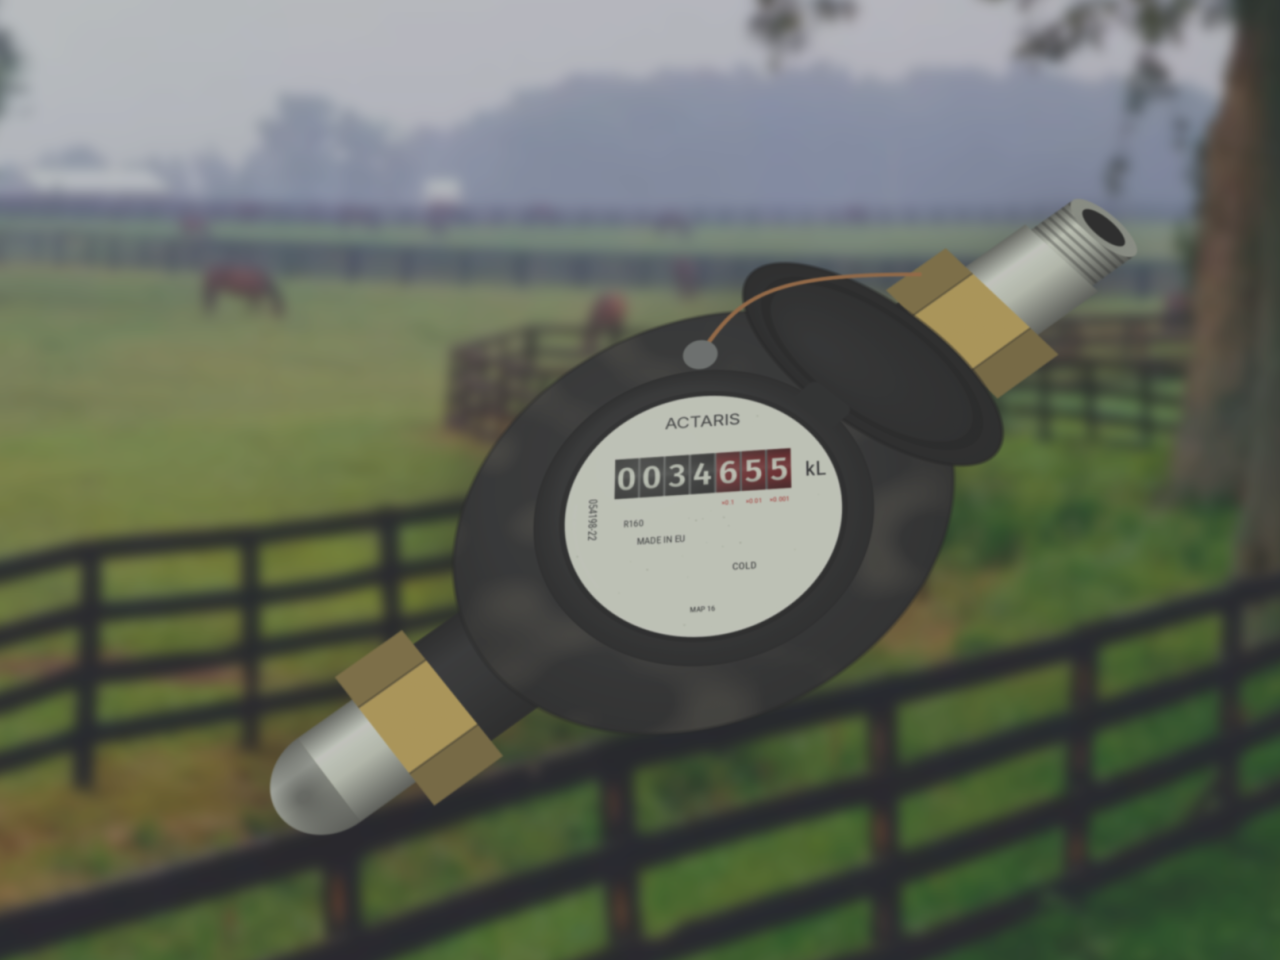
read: 34.655 kL
